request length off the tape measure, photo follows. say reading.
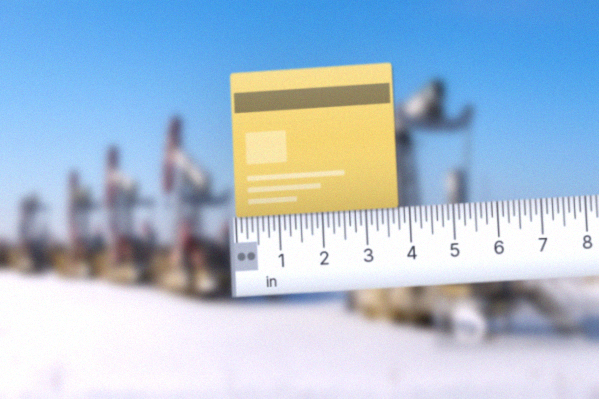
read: 3.75 in
